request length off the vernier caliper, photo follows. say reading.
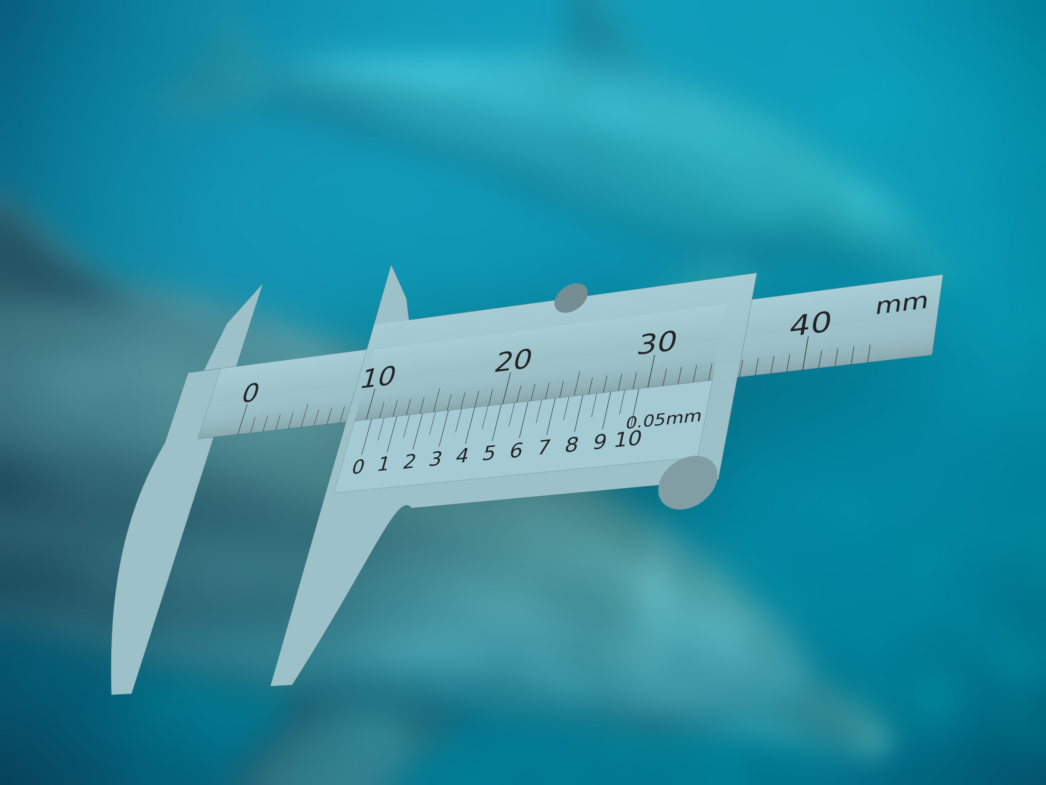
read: 10.4 mm
